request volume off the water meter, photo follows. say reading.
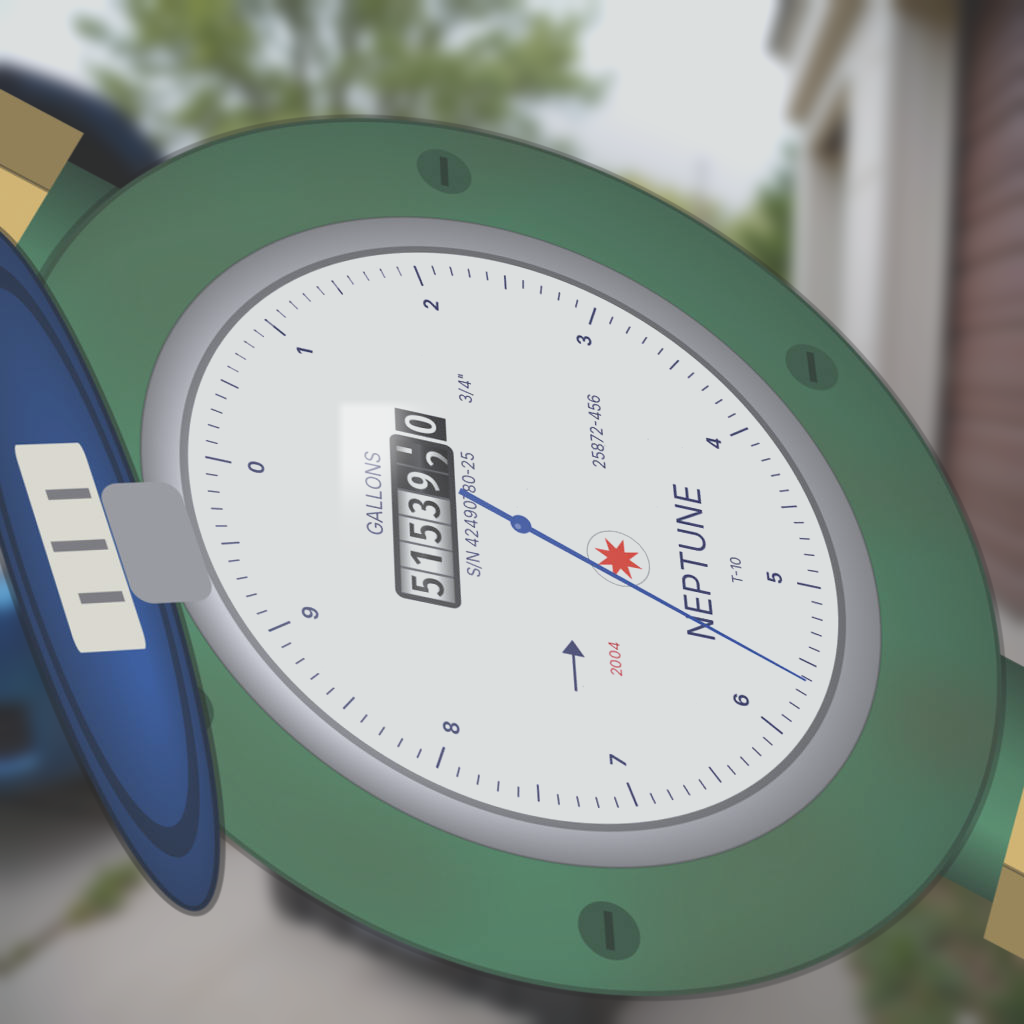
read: 5153915.6 gal
